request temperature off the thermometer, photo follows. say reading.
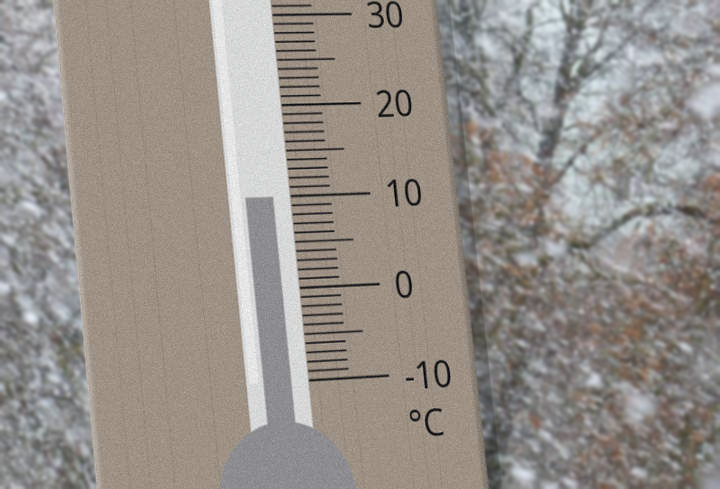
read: 10 °C
